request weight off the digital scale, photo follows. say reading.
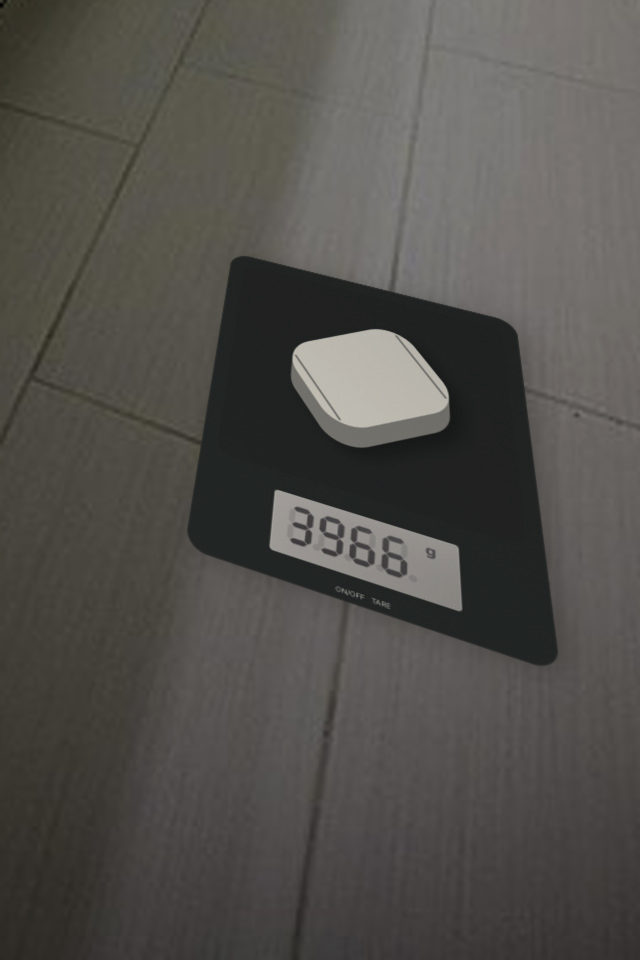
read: 3966 g
